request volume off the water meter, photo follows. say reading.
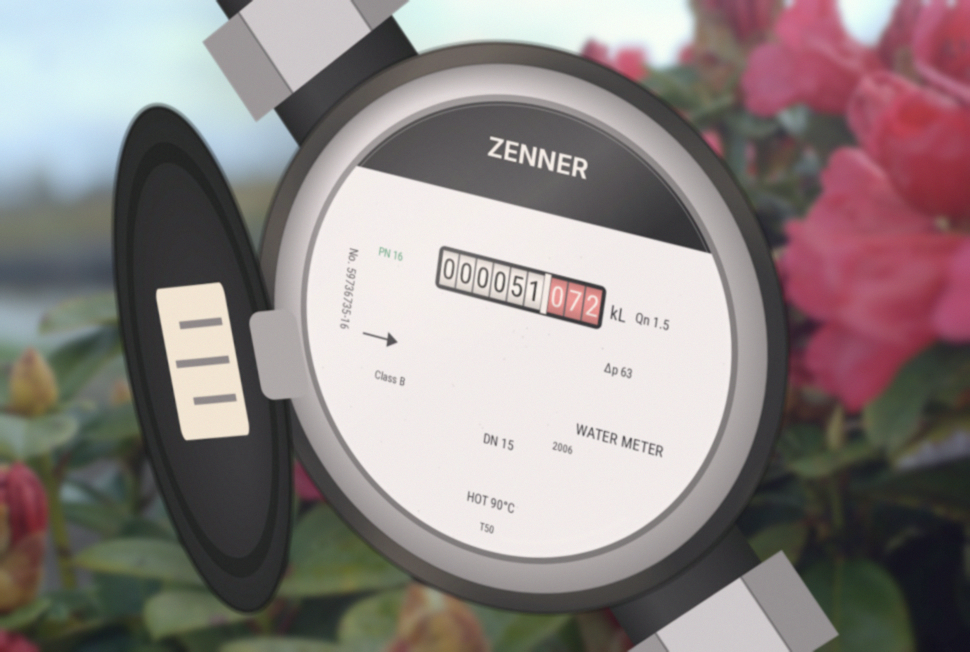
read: 51.072 kL
